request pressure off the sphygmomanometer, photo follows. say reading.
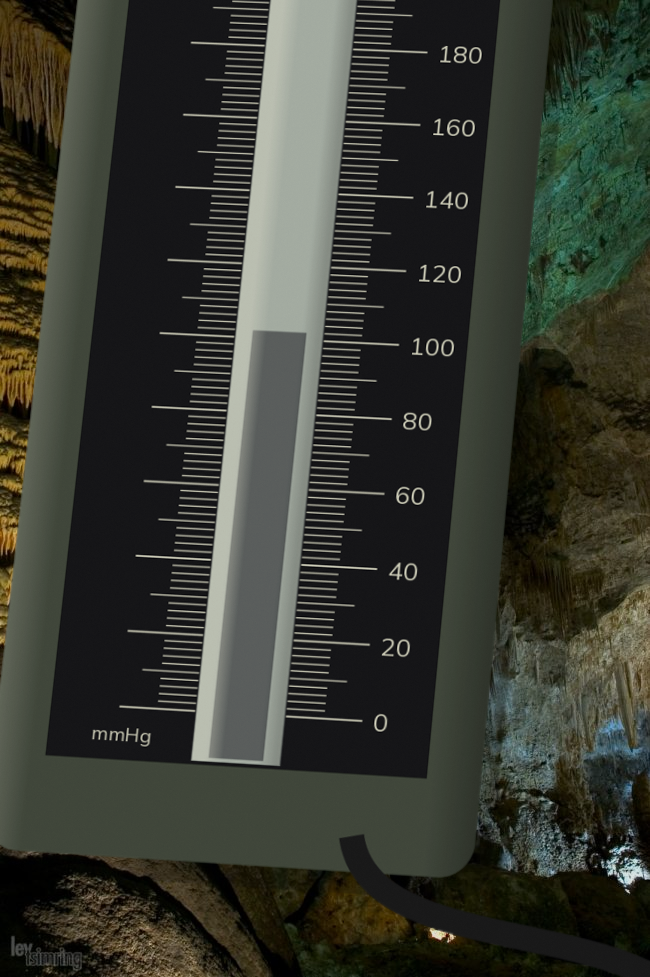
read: 102 mmHg
